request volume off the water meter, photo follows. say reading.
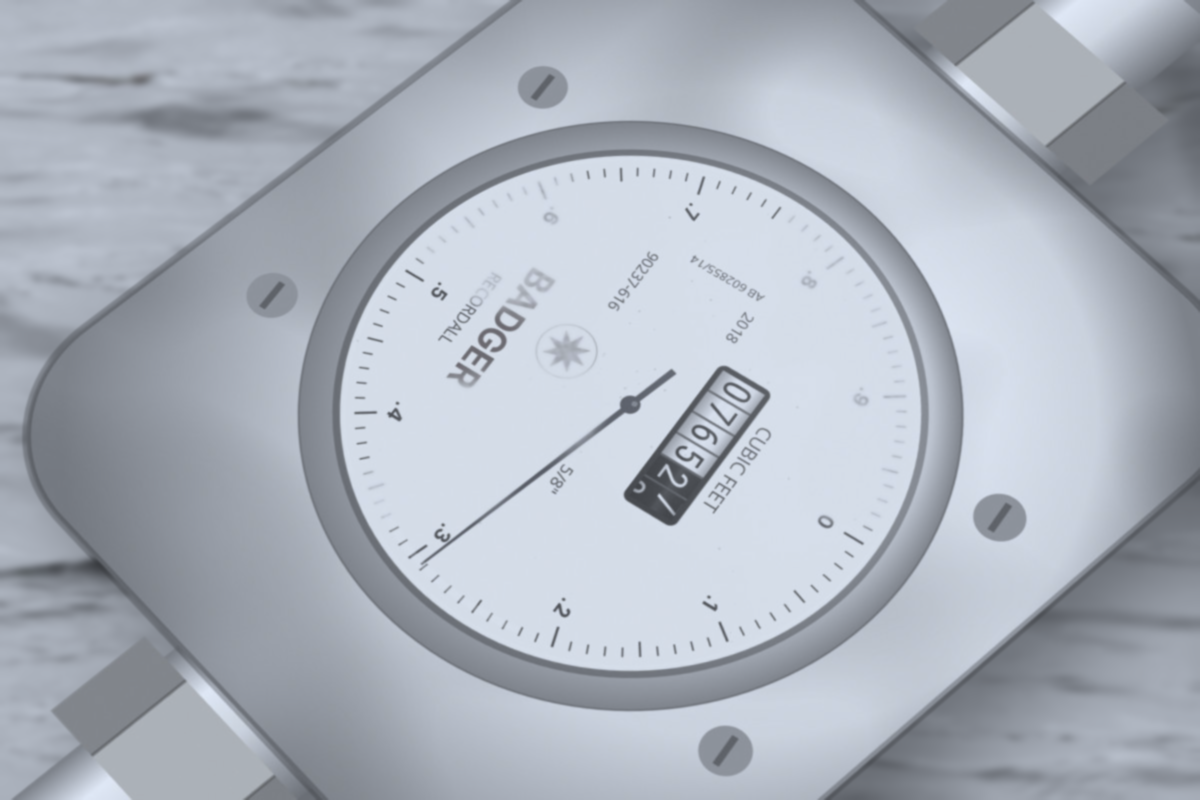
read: 76527.29 ft³
